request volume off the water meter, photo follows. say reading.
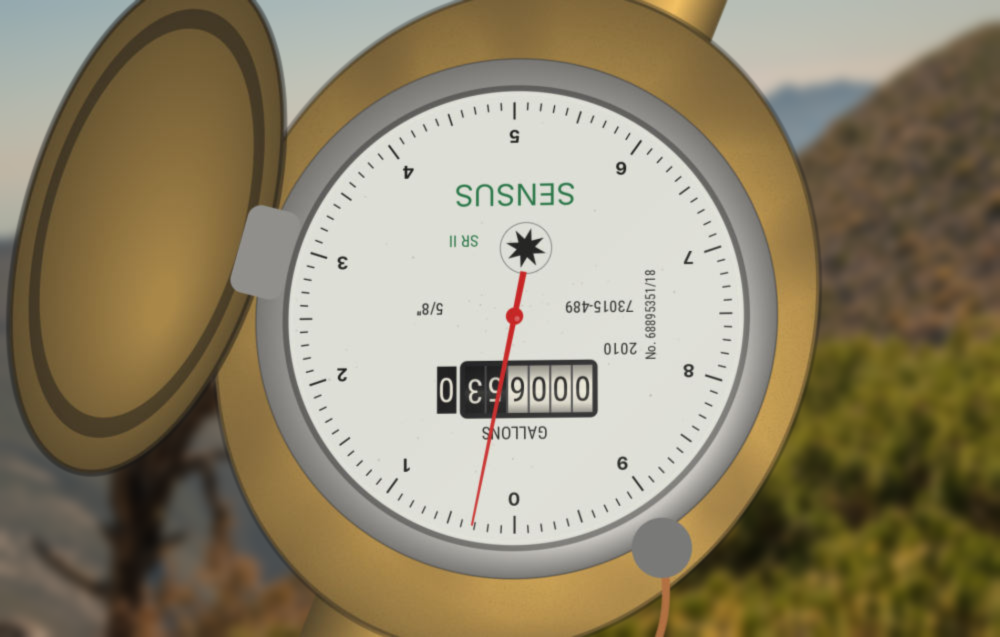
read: 6530.3 gal
